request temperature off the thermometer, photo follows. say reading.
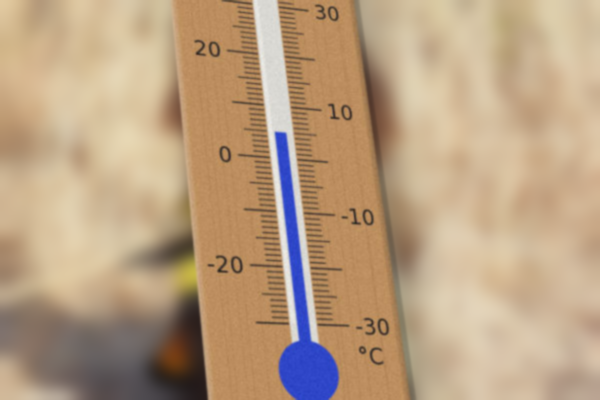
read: 5 °C
